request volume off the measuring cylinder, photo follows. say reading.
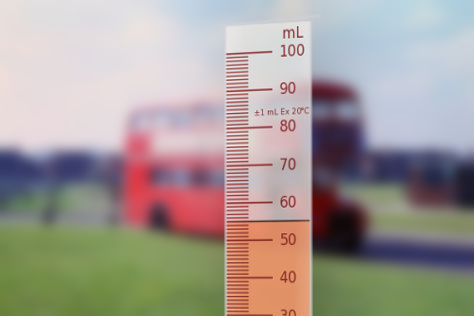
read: 55 mL
